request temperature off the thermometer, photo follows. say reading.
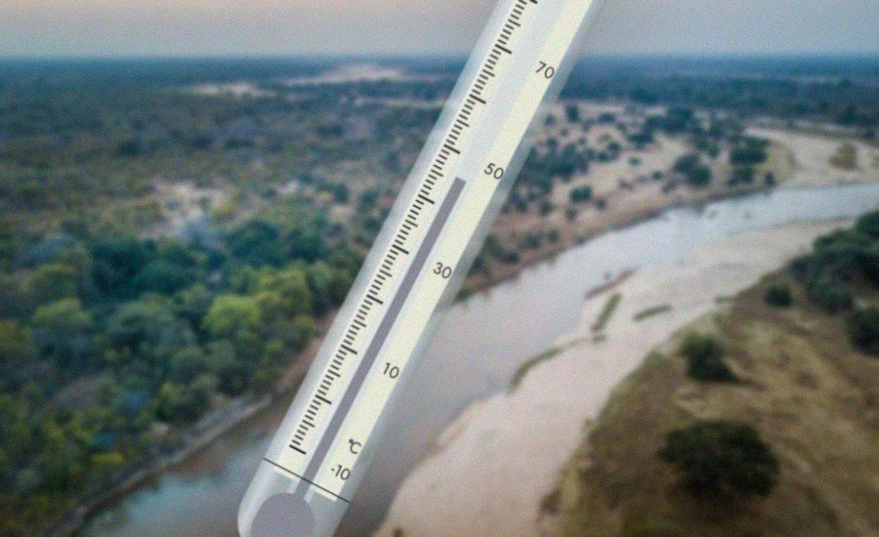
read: 46 °C
